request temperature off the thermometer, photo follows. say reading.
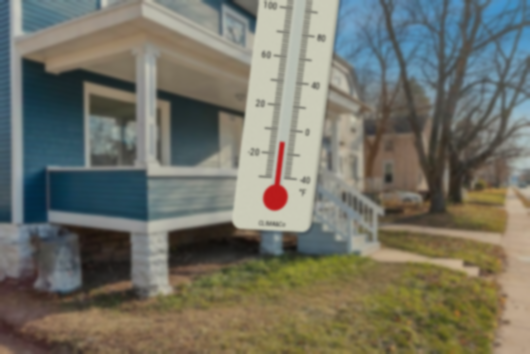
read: -10 °F
